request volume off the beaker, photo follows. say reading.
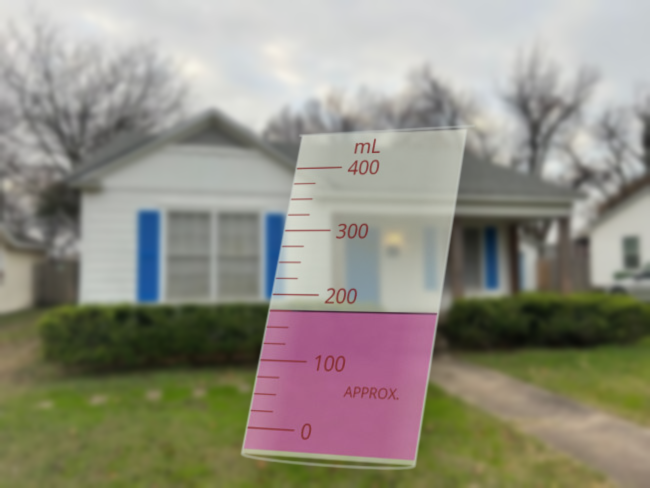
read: 175 mL
